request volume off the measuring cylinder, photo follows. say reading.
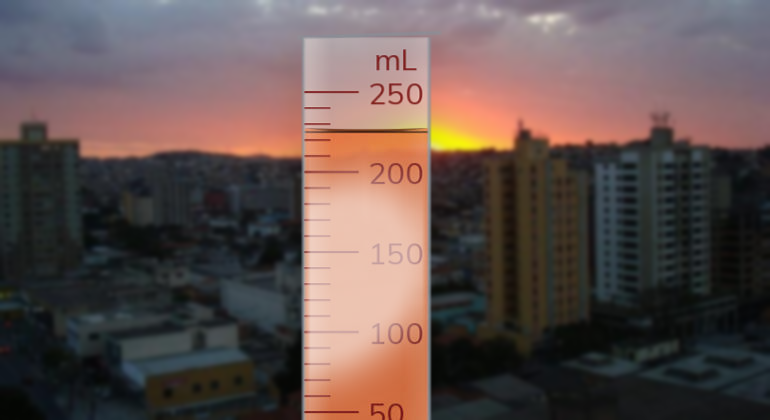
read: 225 mL
